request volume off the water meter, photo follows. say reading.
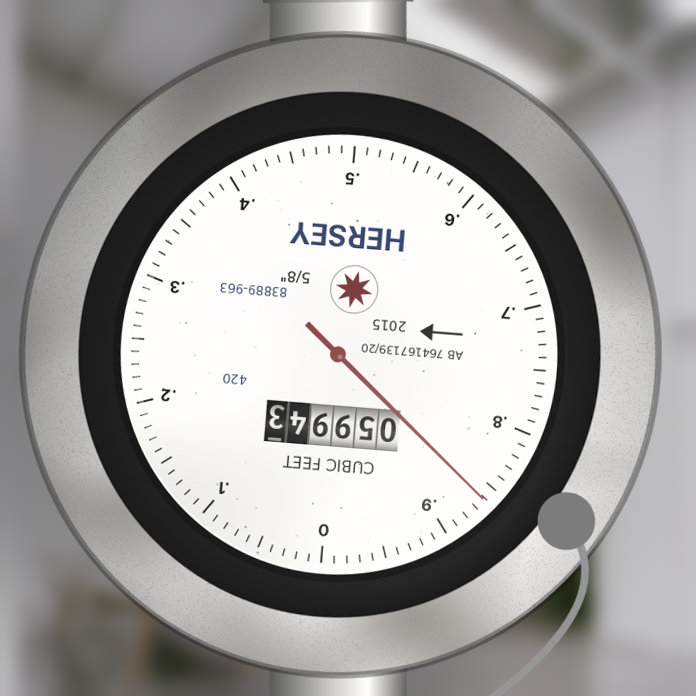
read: 59942.86 ft³
